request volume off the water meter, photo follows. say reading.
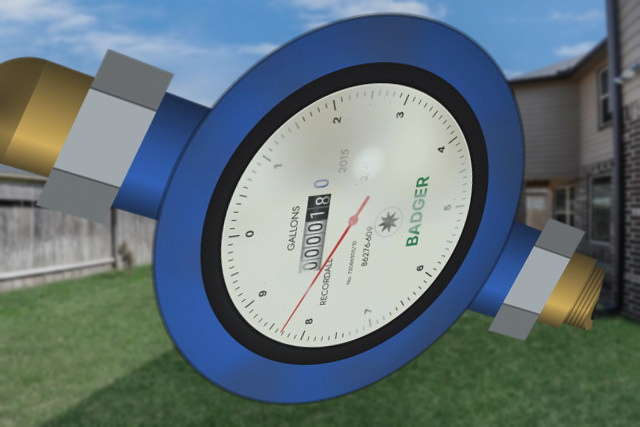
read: 178.3 gal
